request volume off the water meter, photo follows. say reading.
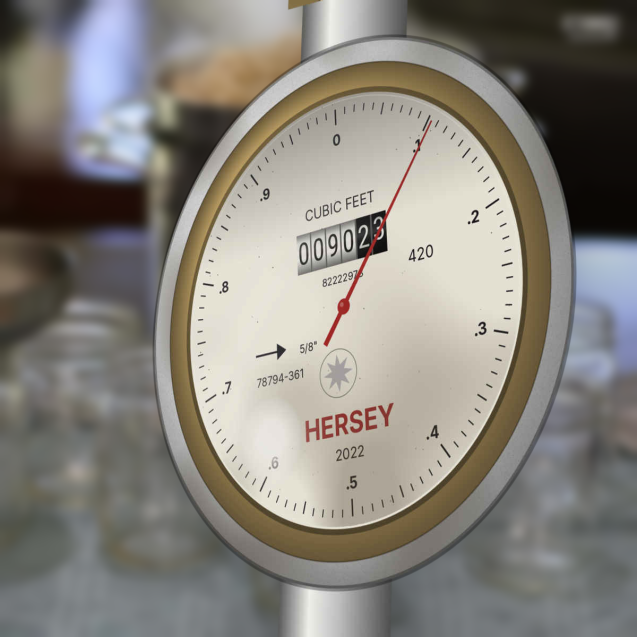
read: 9023.10 ft³
